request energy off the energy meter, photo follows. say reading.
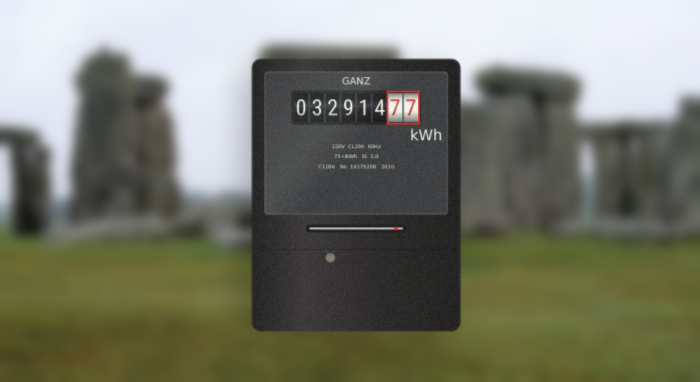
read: 32914.77 kWh
